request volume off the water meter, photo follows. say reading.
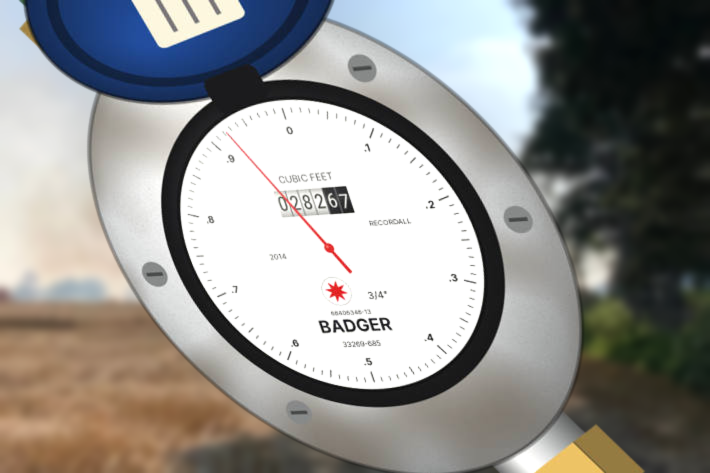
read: 28266.92 ft³
